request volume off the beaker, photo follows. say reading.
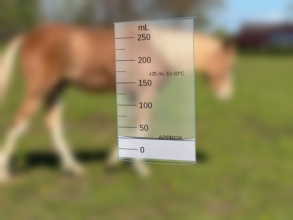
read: 25 mL
